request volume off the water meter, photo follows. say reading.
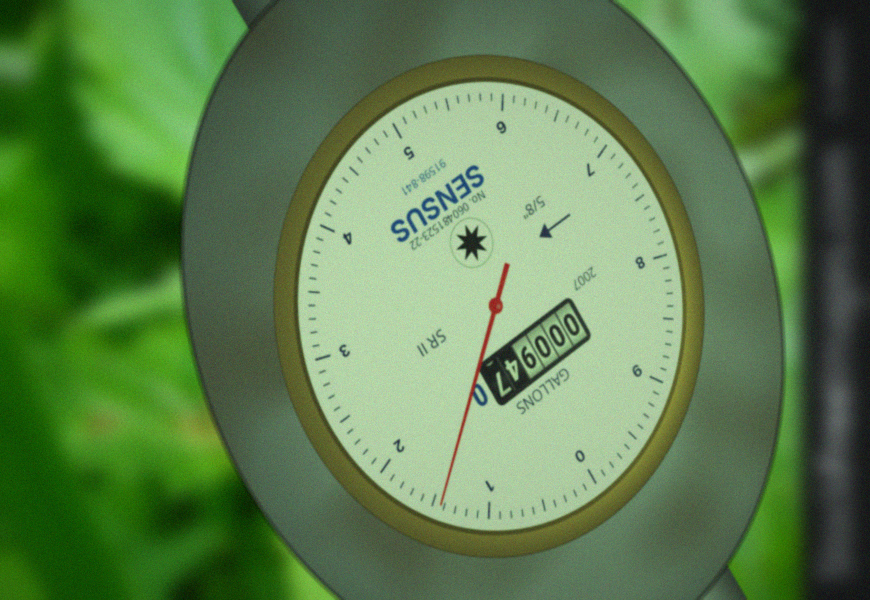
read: 9471.4 gal
